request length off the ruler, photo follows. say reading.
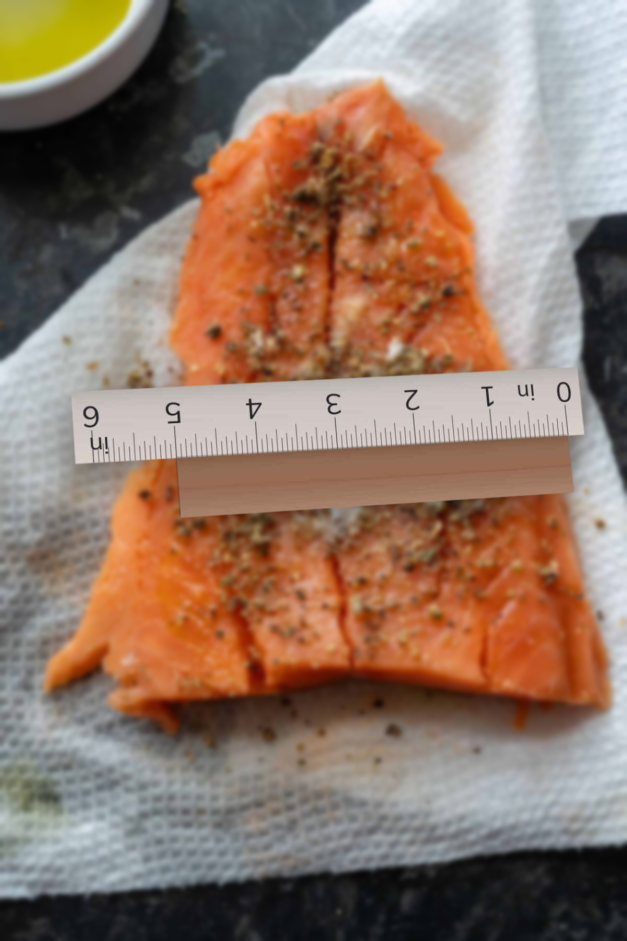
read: 5 in
